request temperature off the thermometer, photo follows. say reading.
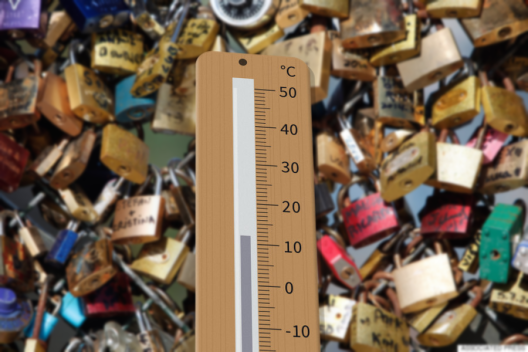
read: 12 °C
